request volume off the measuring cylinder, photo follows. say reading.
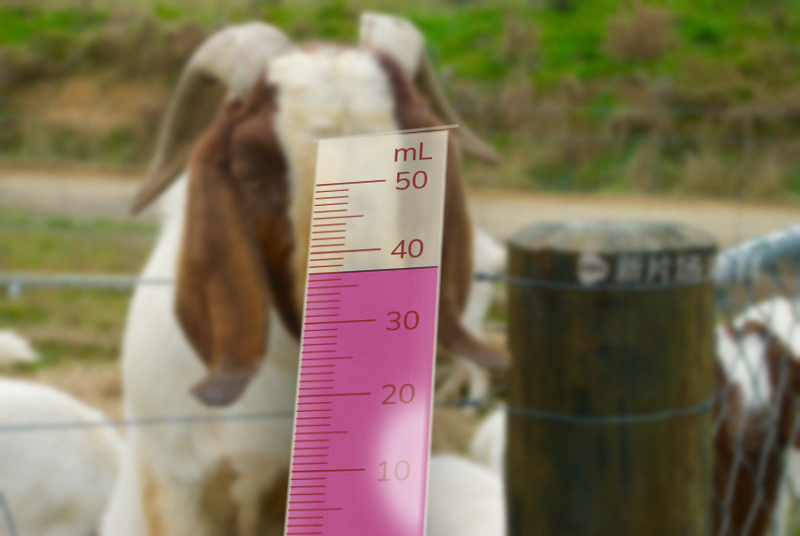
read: 37 mL
